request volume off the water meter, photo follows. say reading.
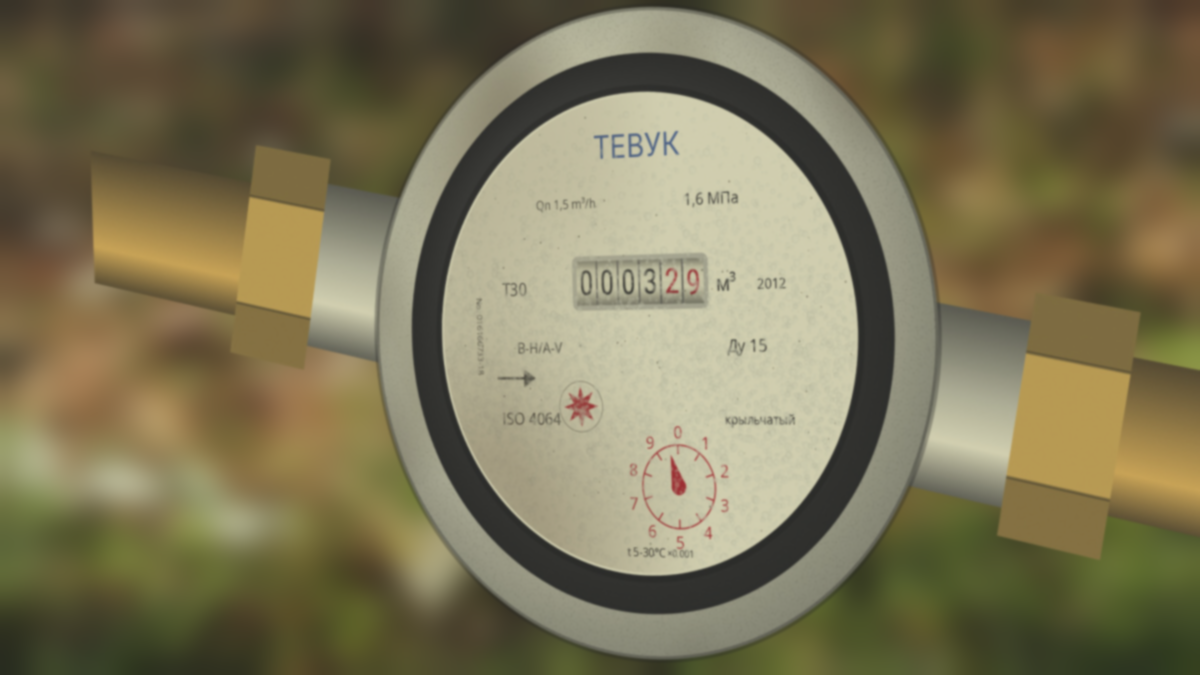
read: 3.289 m³
